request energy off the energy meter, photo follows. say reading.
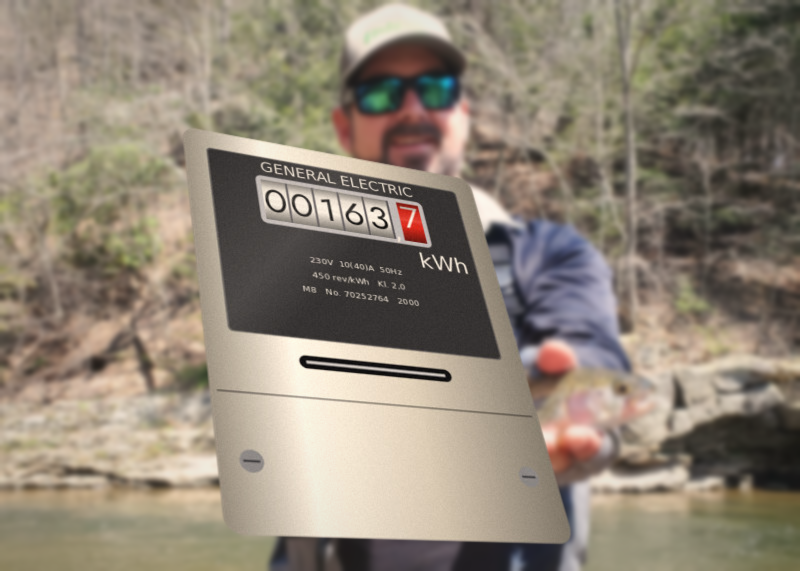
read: 163.7 kWh
